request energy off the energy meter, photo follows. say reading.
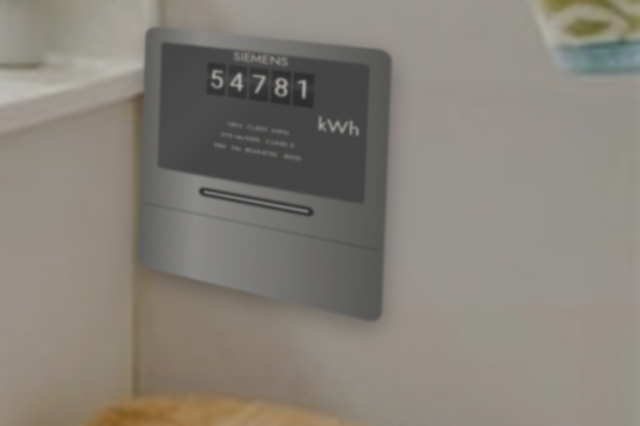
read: 54781 kWh
